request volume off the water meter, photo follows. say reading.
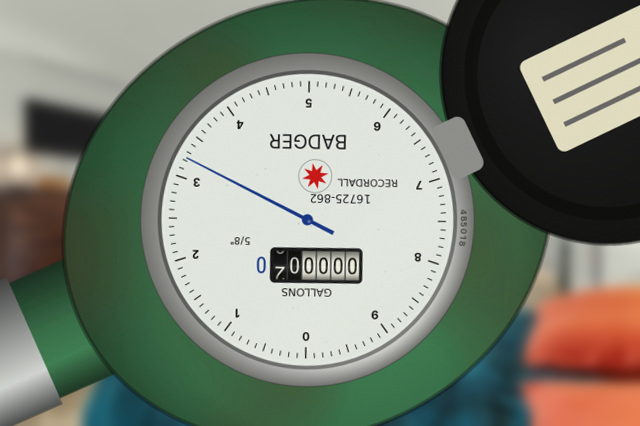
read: 23.2 gal
